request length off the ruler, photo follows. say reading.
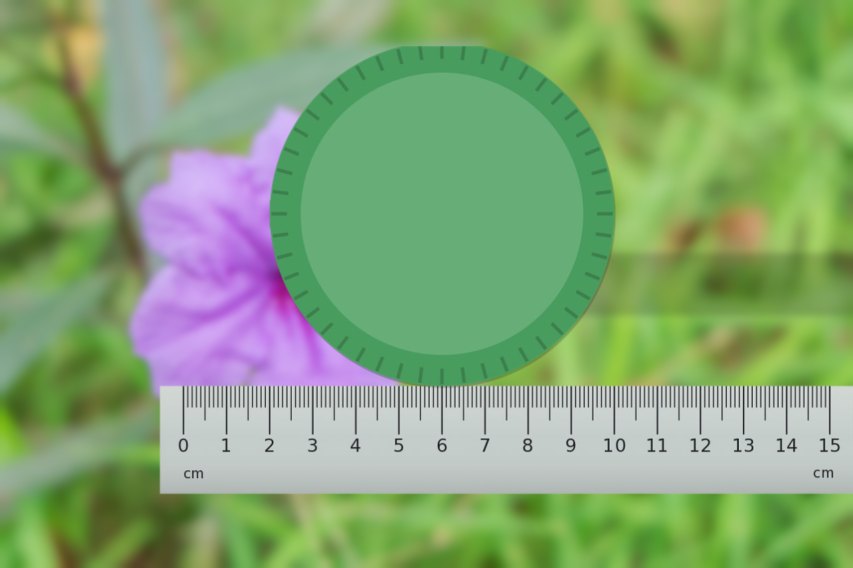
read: 8 cm
